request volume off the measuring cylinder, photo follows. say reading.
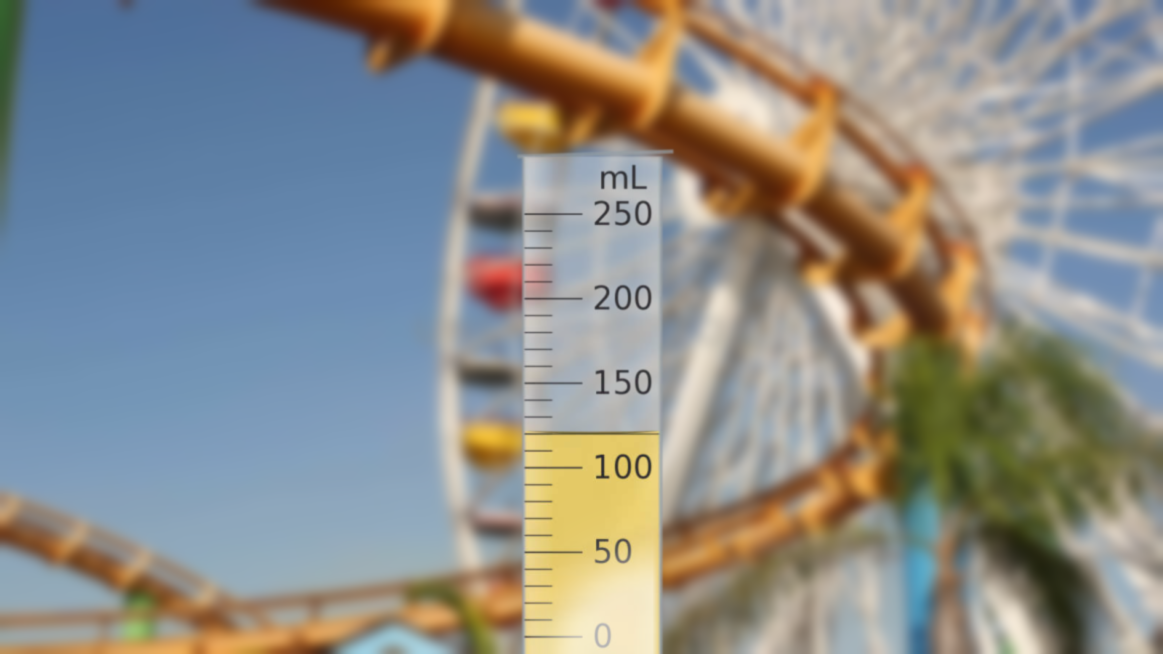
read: 120 mL
